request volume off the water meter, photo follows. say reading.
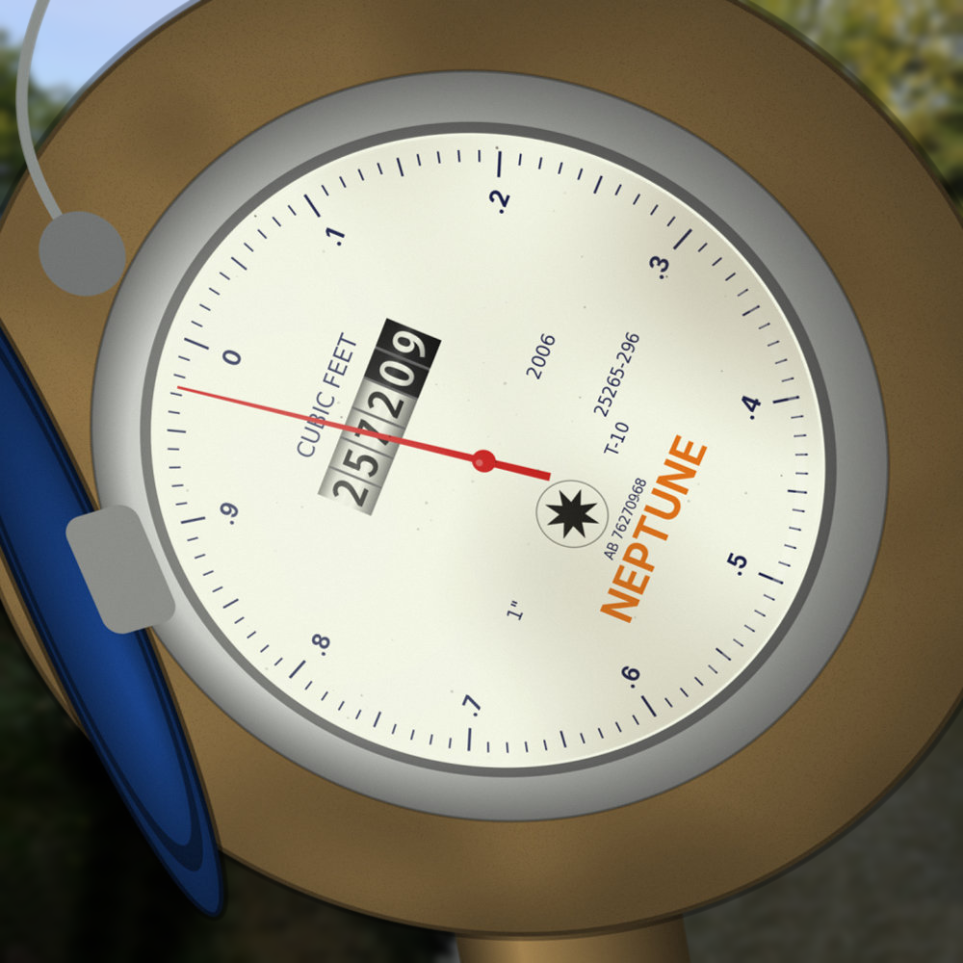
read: 257208.97 ft³
